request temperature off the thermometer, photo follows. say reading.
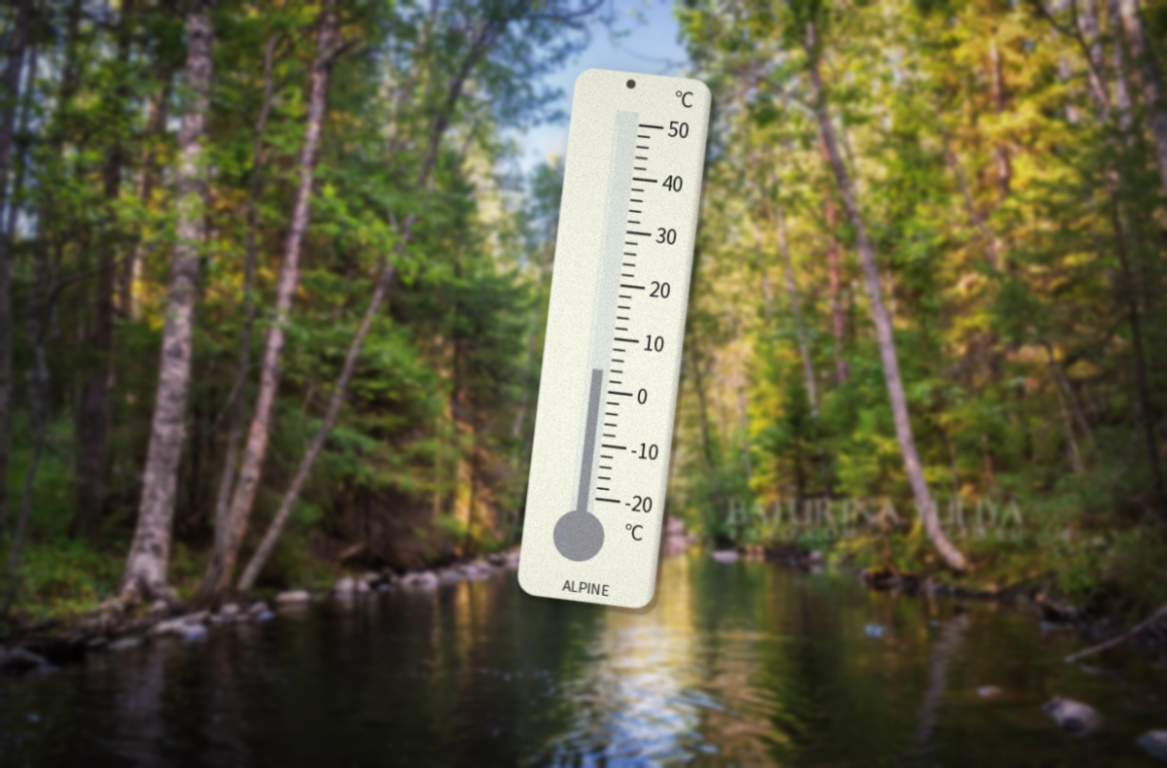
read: 4 °C
